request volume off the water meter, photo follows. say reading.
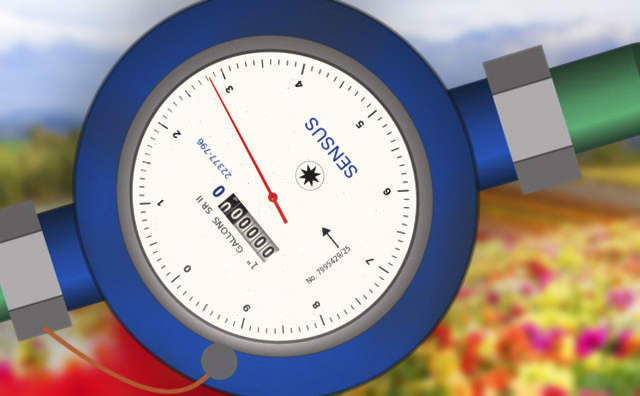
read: 2.8 gal
